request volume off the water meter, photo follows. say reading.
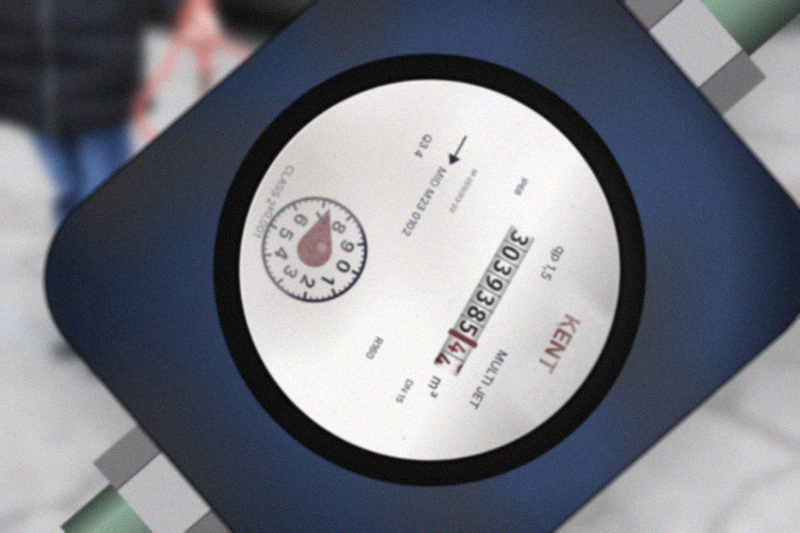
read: 3039385.437 m³
